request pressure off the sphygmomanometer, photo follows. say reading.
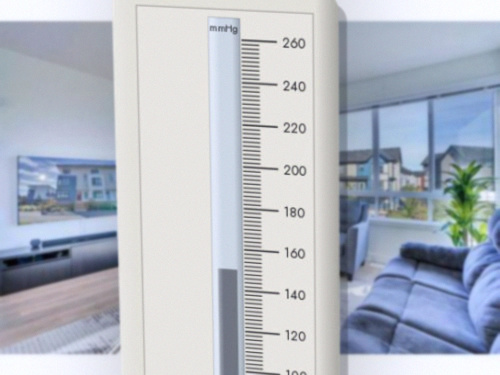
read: 150 mmHg
